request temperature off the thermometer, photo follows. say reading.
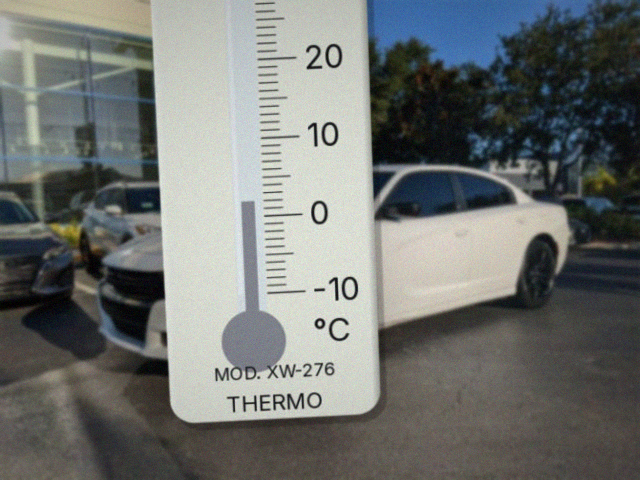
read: 2 °C
